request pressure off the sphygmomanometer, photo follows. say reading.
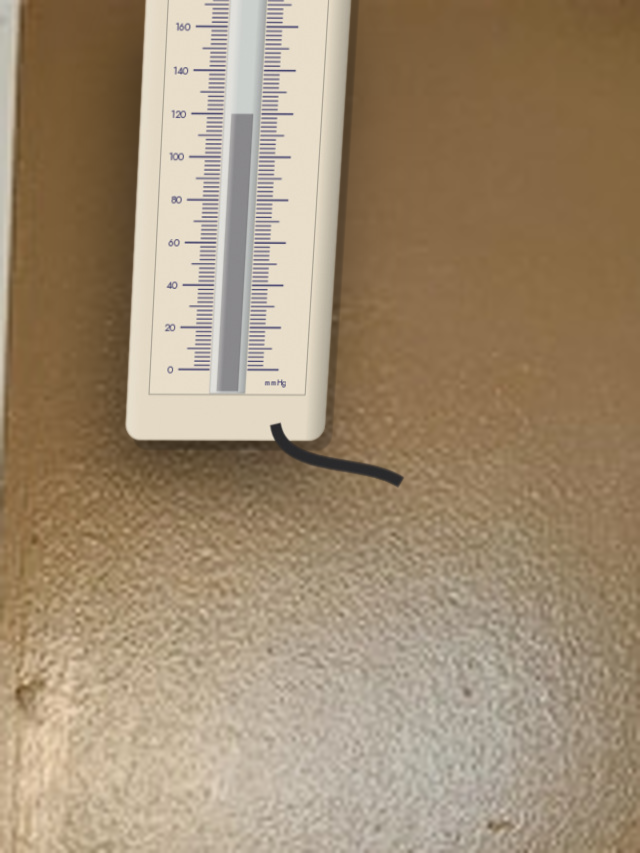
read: 120 mmHg
